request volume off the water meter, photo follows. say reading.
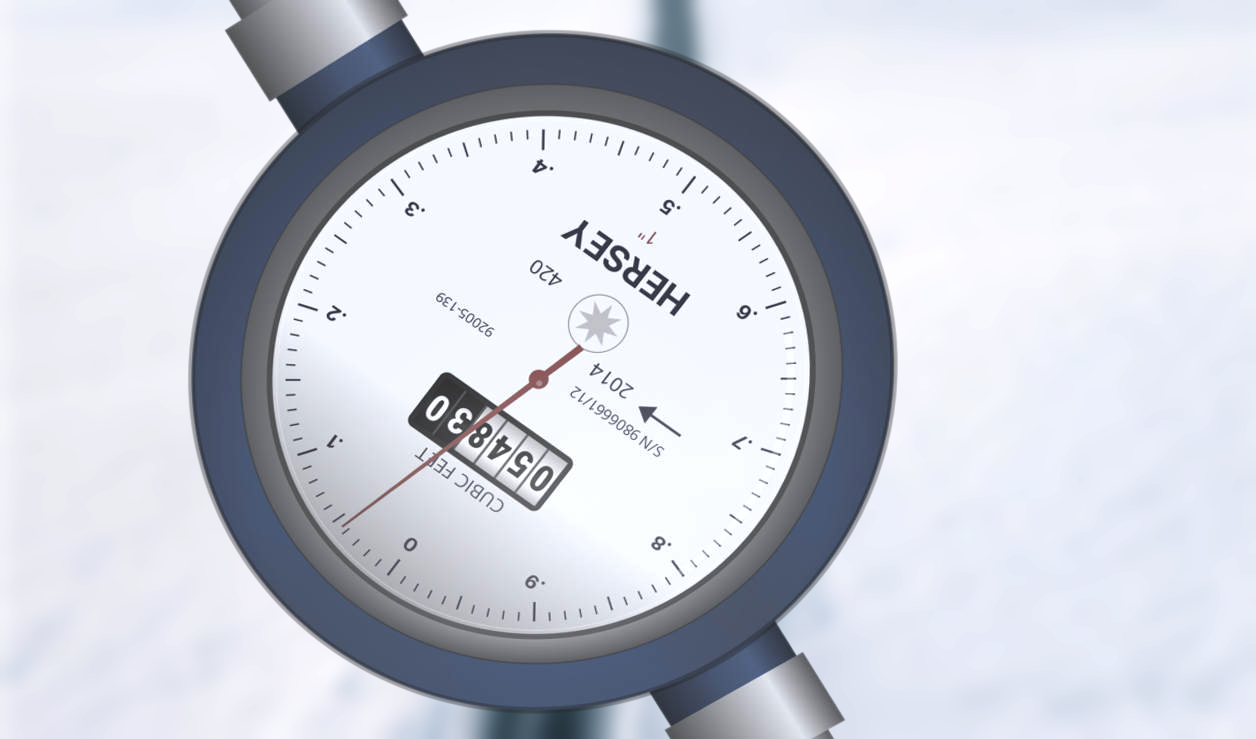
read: 54830.04 ft³
